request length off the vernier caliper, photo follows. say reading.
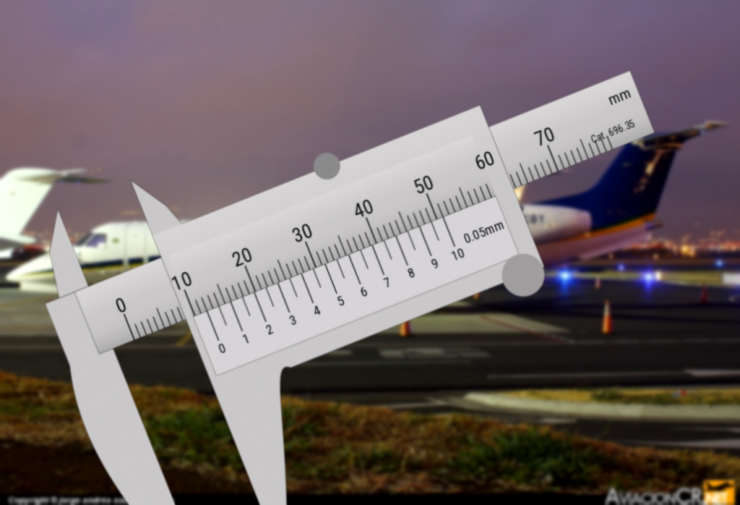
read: 12.0 mm
